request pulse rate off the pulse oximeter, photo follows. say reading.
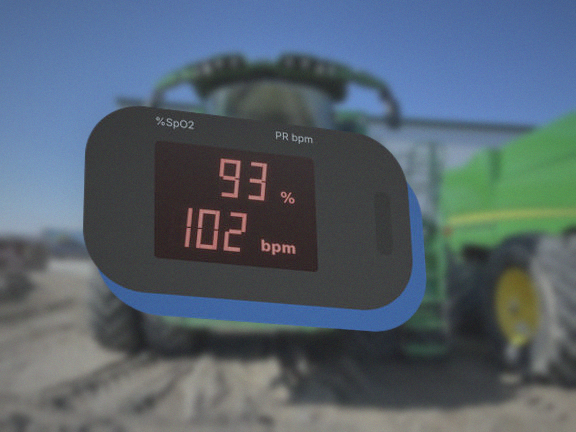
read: 102 bpm
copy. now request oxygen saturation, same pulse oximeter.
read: 93 %
